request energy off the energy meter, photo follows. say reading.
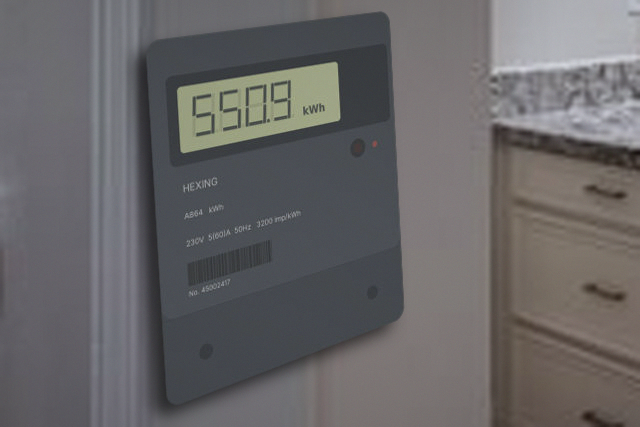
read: 550.9 kWh
